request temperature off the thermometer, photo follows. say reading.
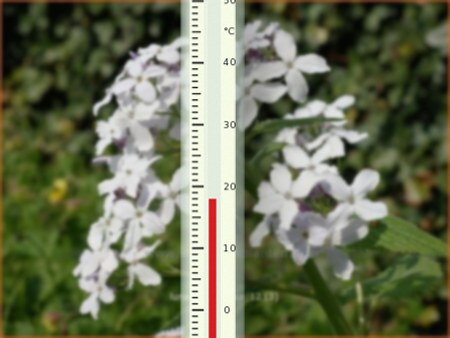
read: 18 °C
